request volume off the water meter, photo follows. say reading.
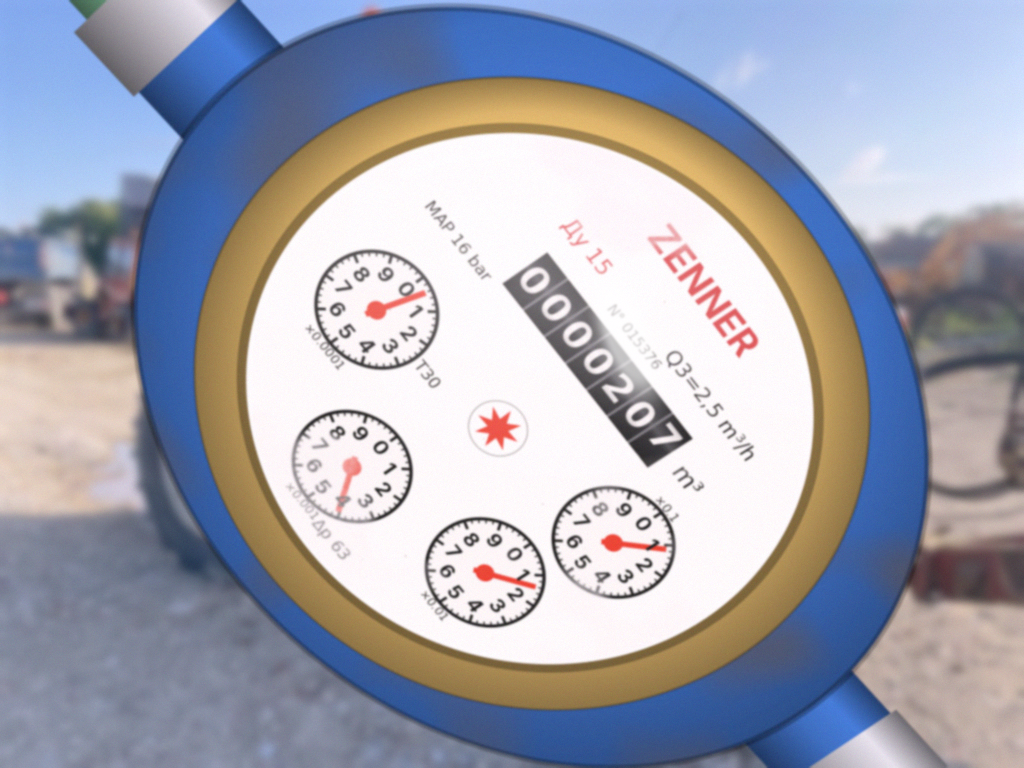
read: 207.1140 m³
